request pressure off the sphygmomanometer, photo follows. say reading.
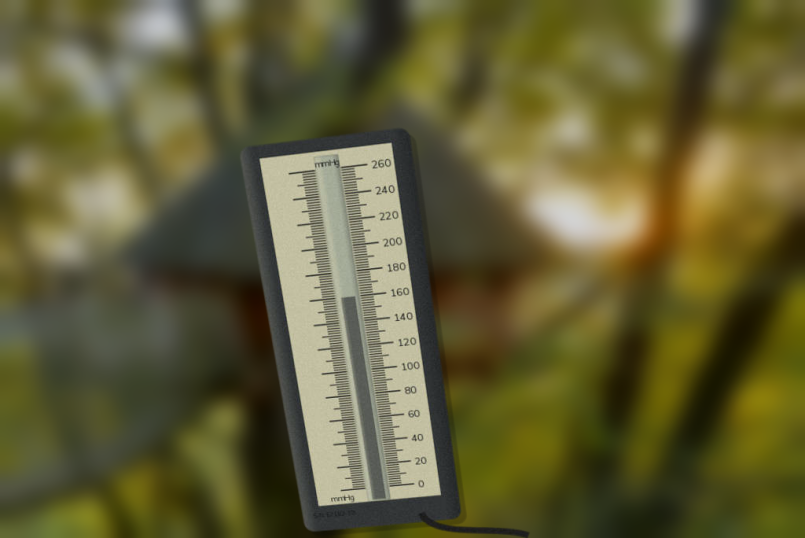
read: 160 mmHg
